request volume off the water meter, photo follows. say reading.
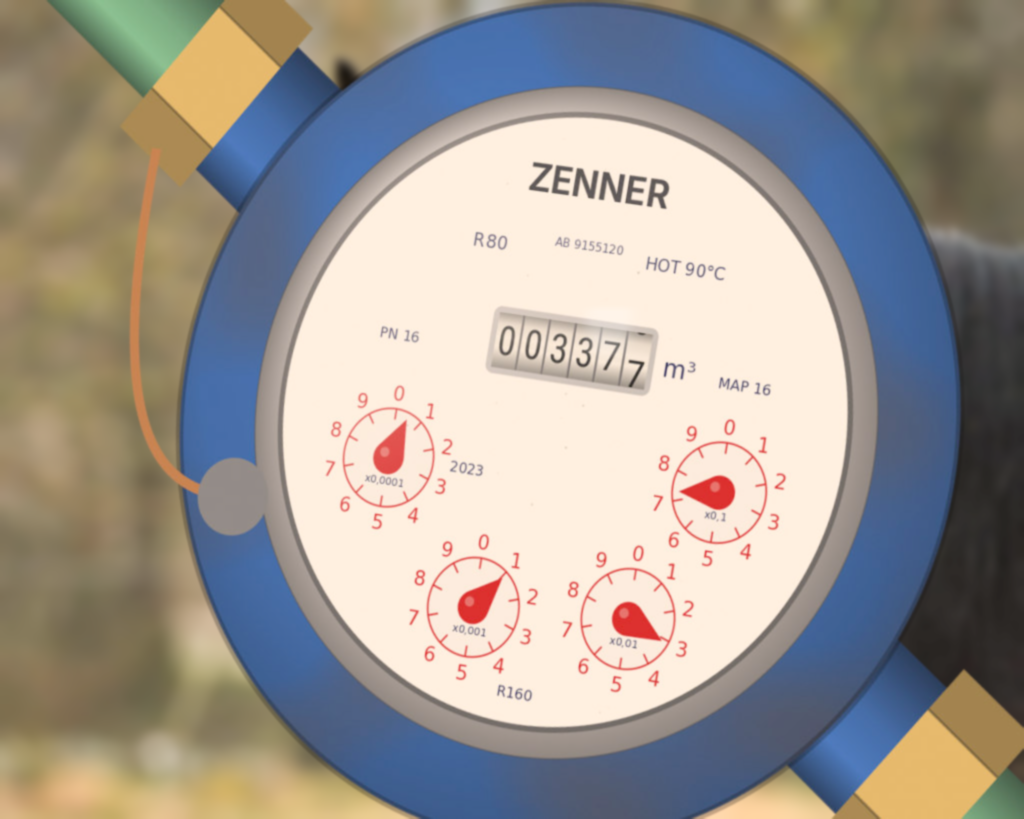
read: 3376.7310 m³
